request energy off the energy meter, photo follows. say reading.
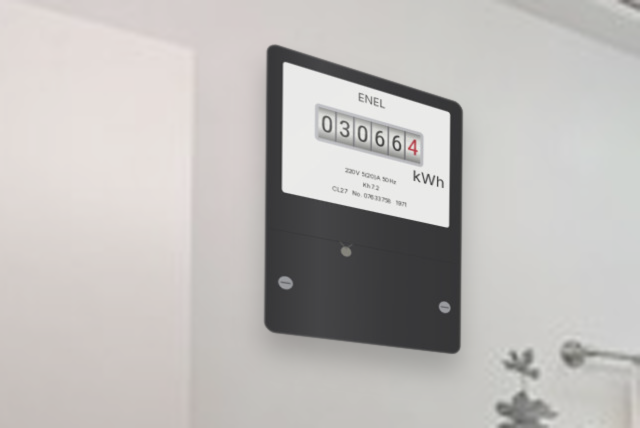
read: 3066.4 kWh
